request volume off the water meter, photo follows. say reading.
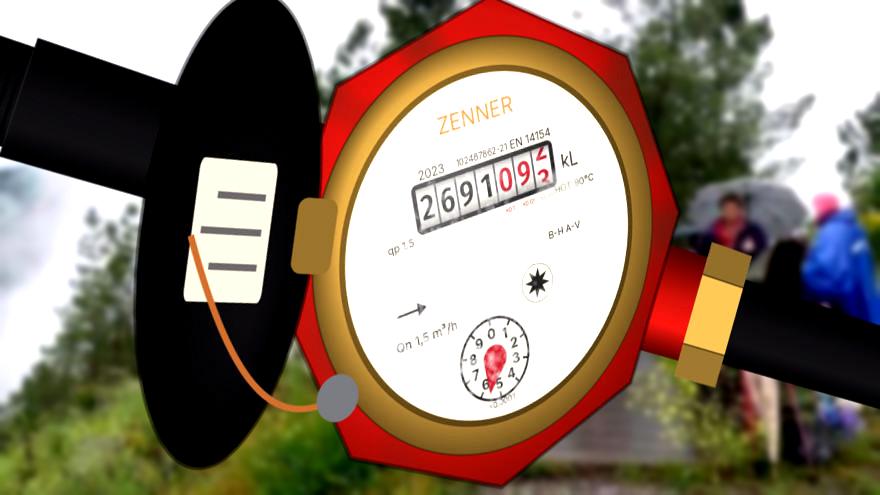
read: 2691.0925 kL
